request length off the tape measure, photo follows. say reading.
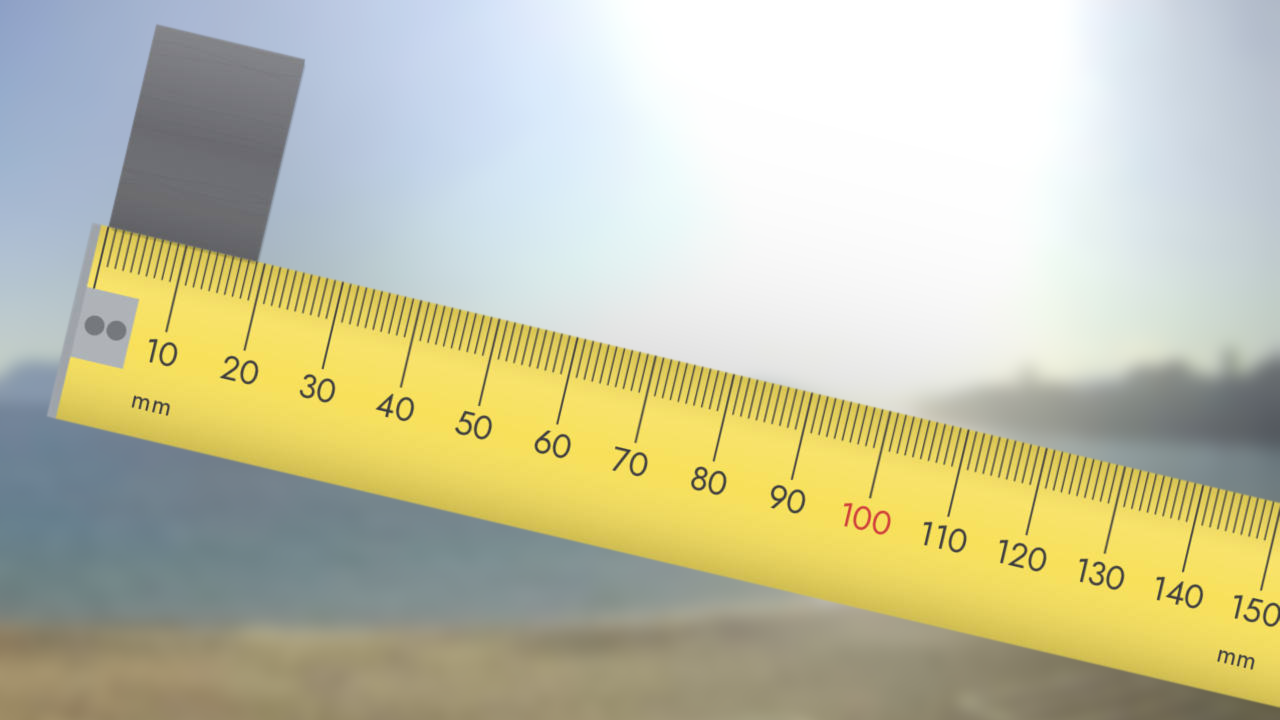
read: 19 mm
